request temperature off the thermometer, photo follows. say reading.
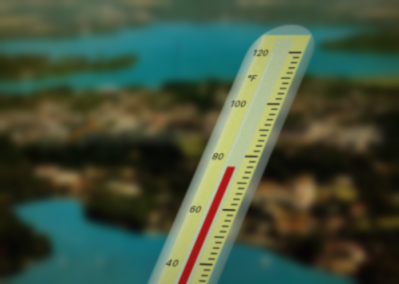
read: 76 °F
